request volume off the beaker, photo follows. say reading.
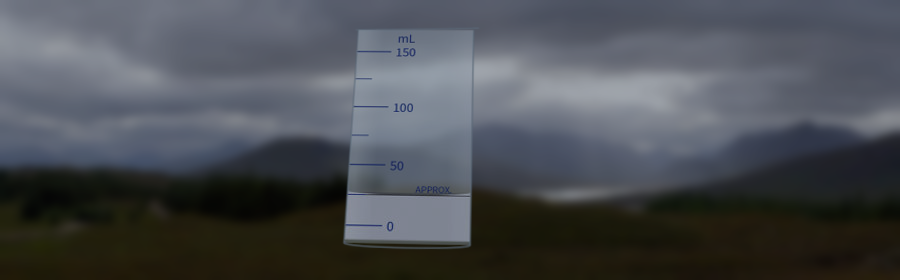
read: 25 mL
